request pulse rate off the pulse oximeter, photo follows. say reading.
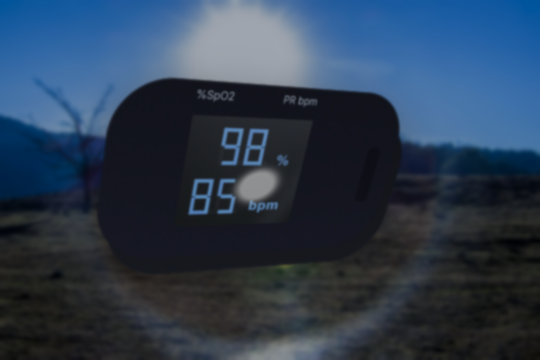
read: 85 bpm
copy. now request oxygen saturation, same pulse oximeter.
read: 98 %
